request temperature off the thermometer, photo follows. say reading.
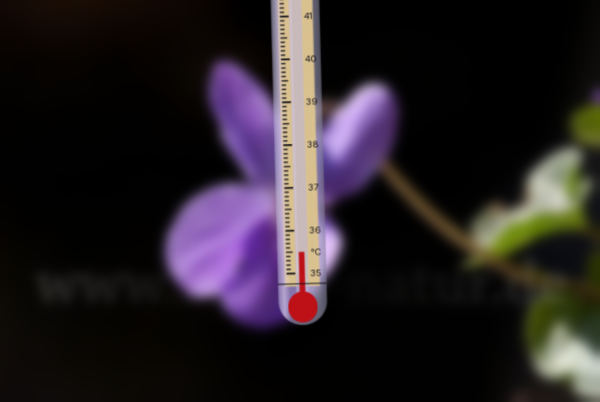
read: 35.5 °C
